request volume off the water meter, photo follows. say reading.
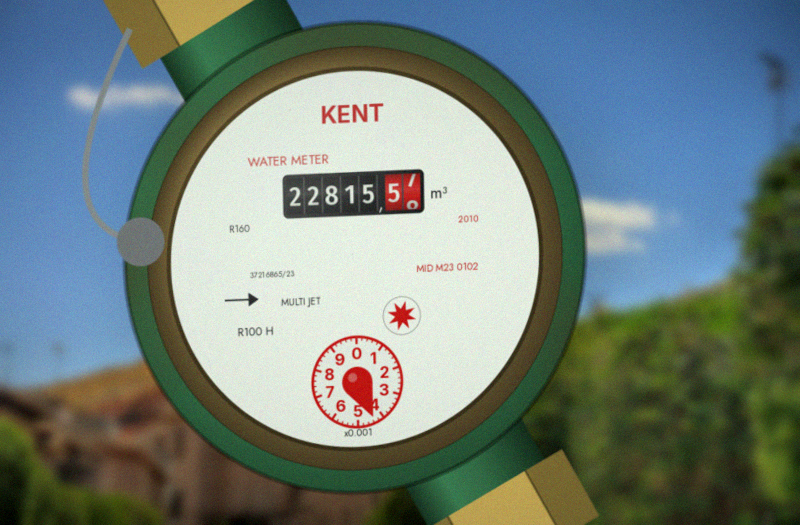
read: 22815.574 m³
